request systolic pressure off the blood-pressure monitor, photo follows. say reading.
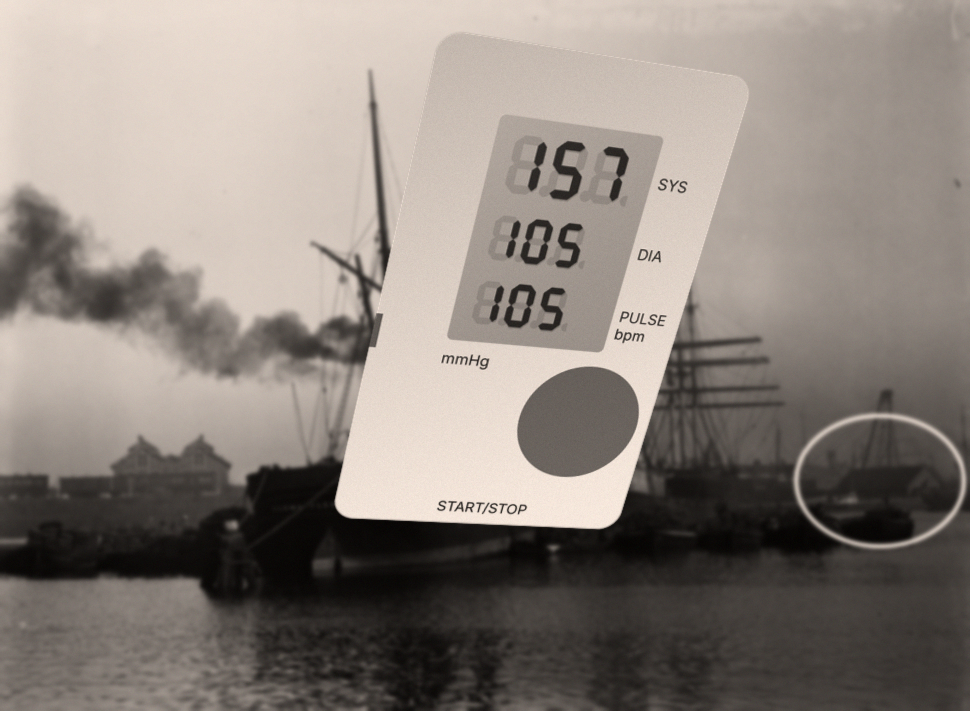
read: 157 mmHg
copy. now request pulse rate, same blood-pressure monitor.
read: 105 bpm
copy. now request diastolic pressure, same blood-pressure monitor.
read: 105 mmHg
